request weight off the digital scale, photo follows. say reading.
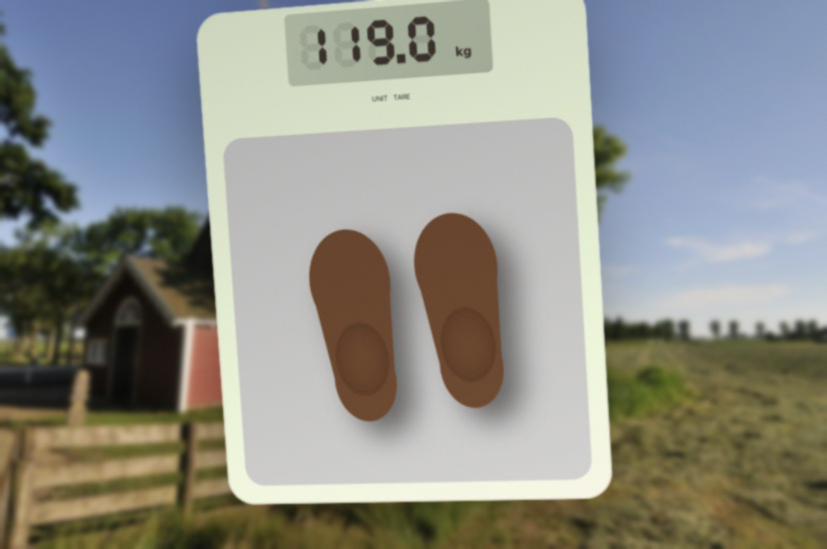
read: 119.0 kg
